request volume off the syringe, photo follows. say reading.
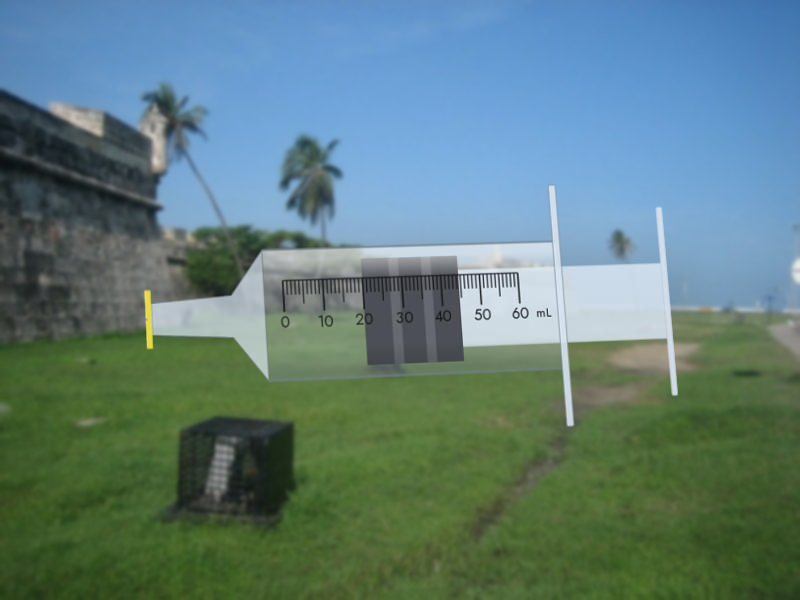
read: 20 mL
